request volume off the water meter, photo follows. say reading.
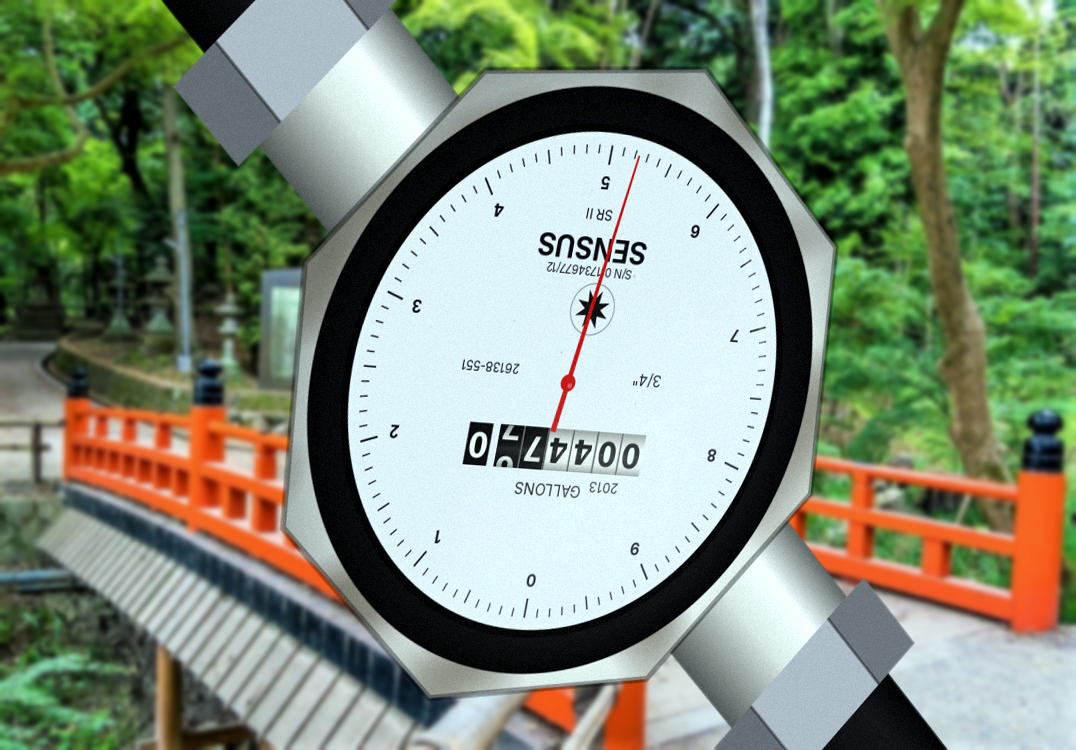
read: 44765.2 gal
